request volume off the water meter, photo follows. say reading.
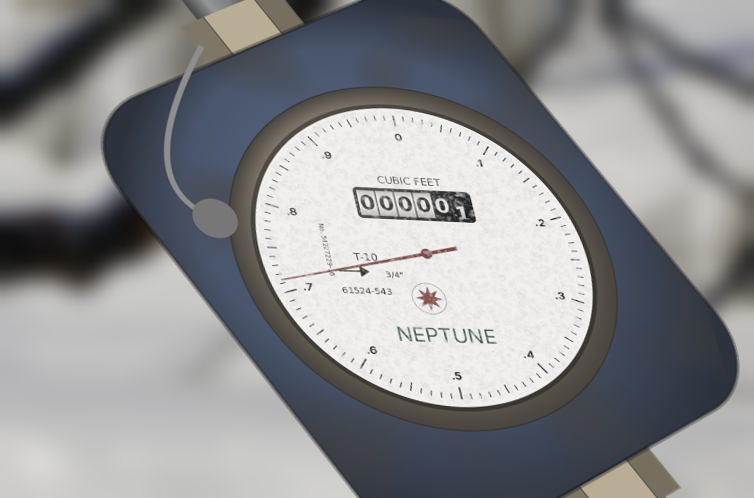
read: 0.71 ft³
